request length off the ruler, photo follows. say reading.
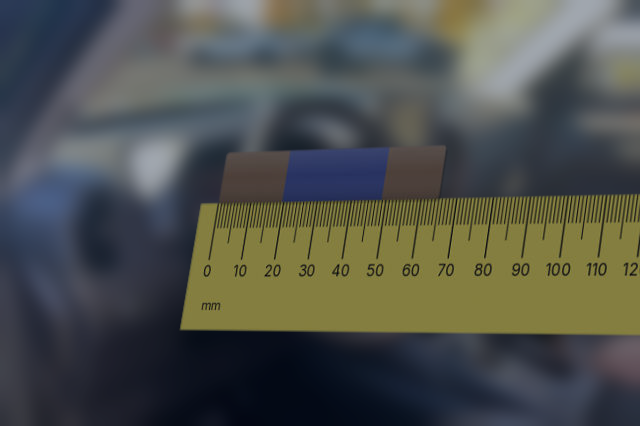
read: 65 mm
